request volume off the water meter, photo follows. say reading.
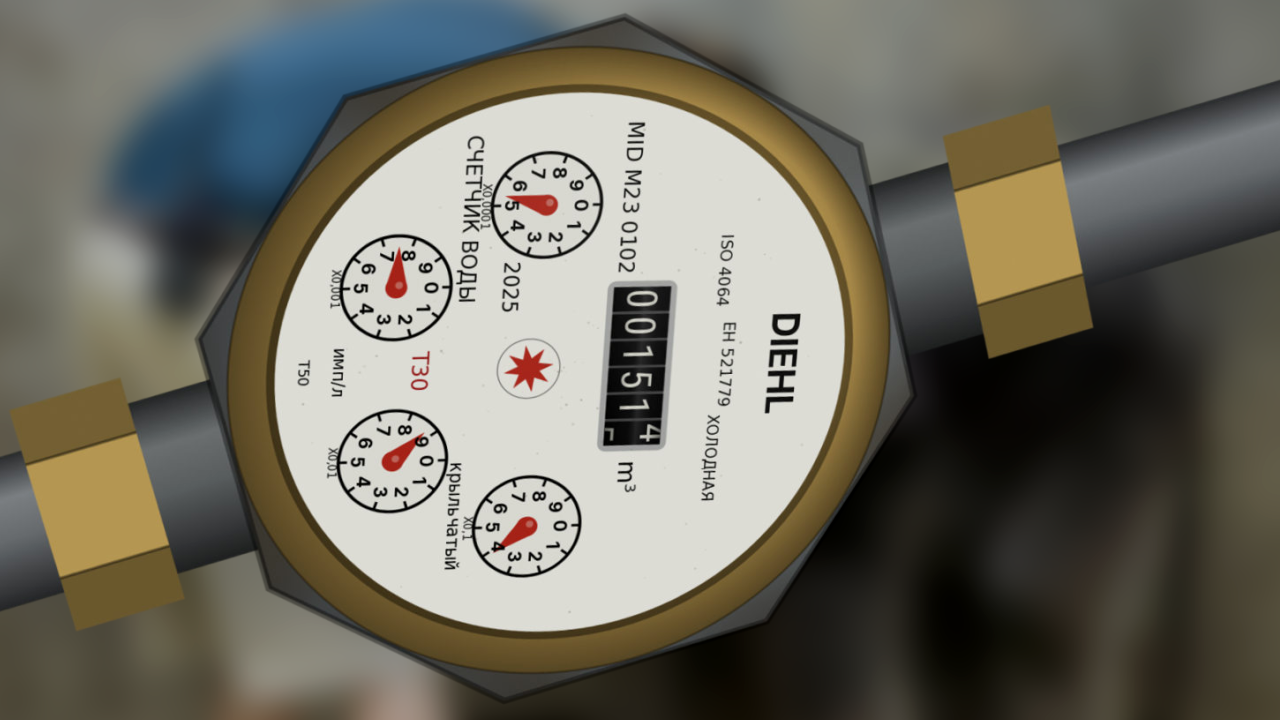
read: 1514.3875 m³
